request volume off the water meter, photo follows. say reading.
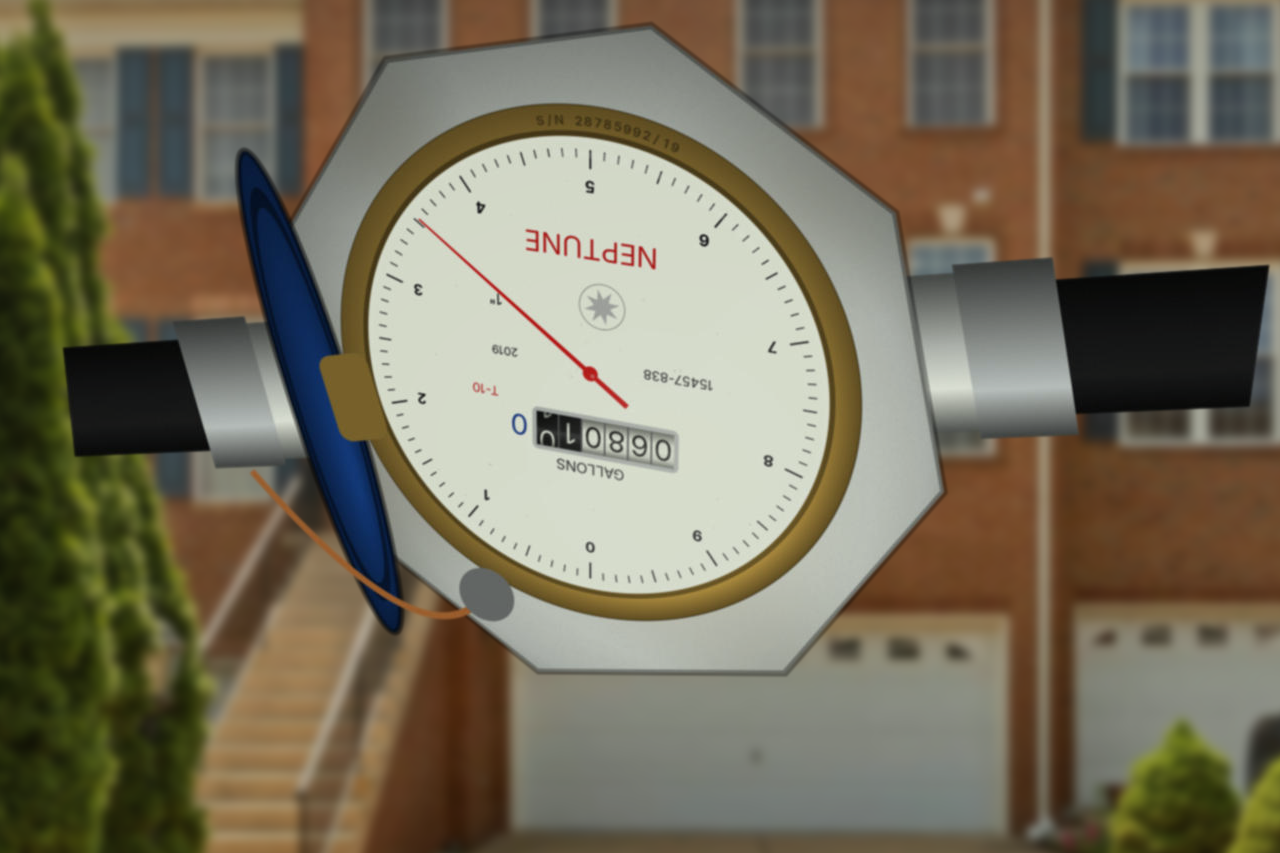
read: 680103.5 gal
